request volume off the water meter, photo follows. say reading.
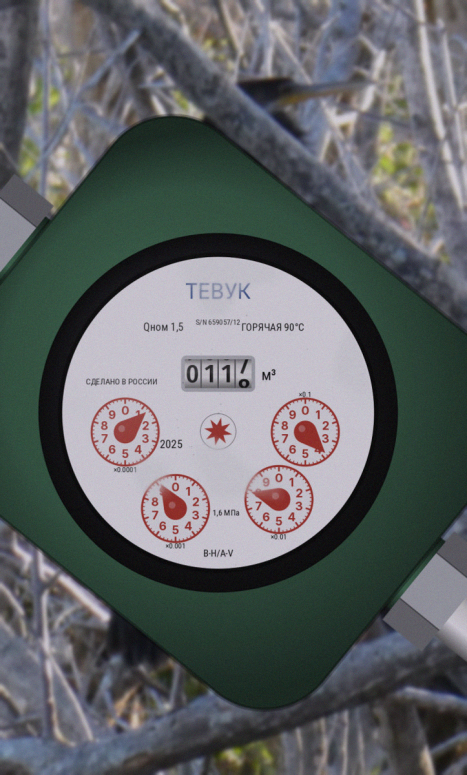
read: 117.3791 m³
